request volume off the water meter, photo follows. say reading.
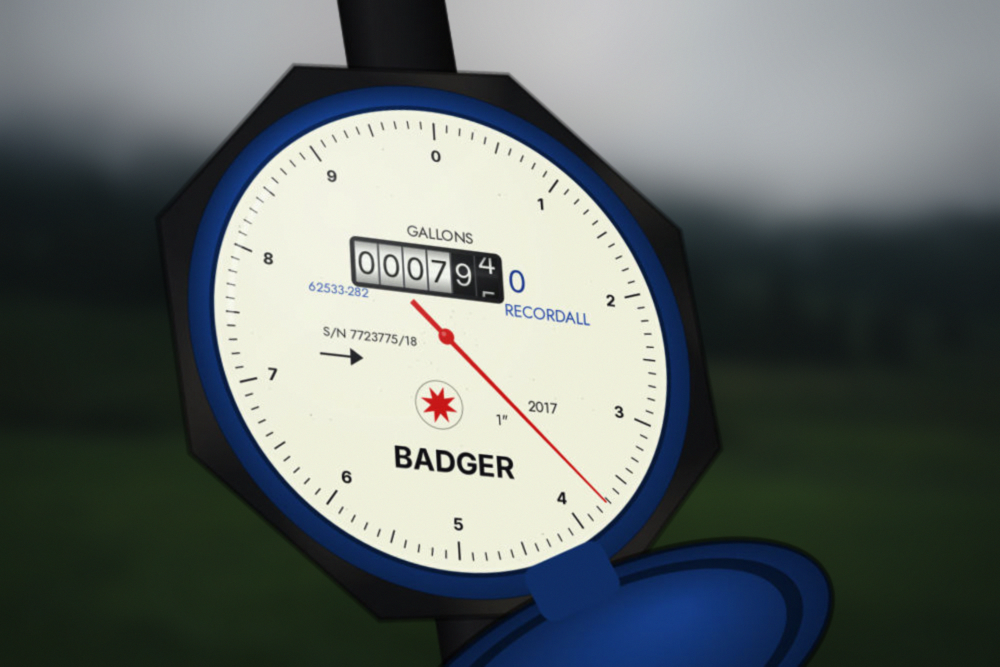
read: 7943.7 gal
